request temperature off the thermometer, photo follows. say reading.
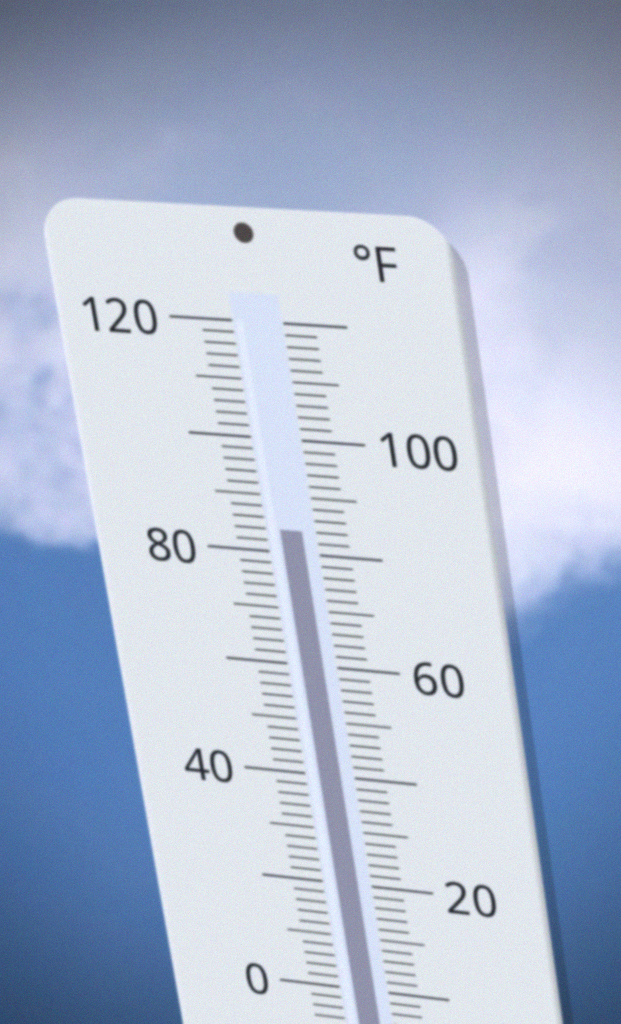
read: 84 °F
